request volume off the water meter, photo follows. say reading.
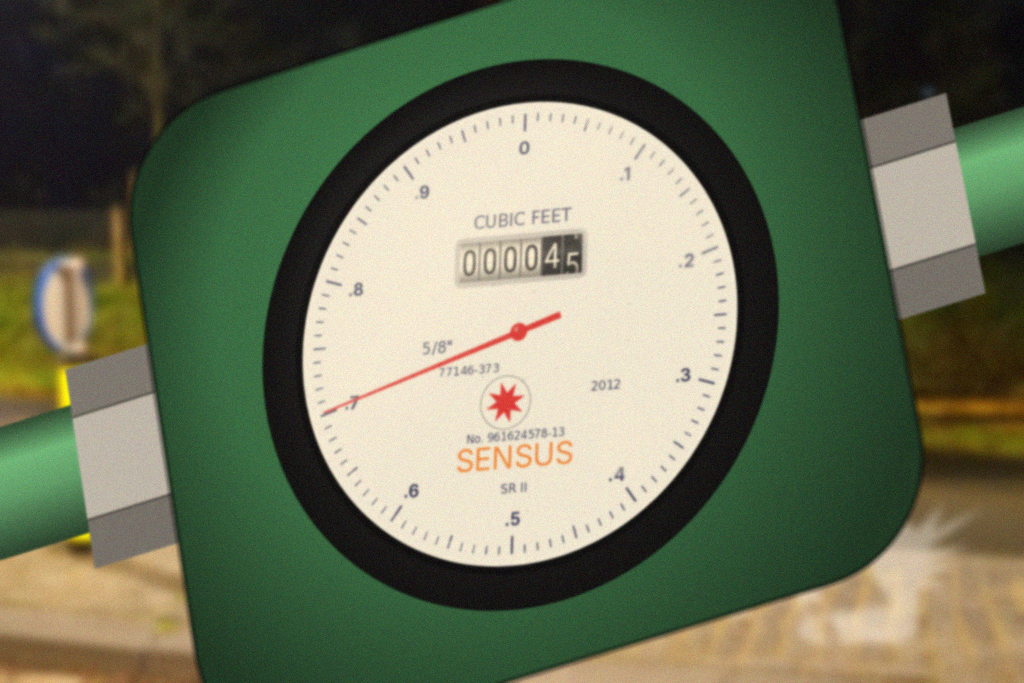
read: 44.70 ft³
